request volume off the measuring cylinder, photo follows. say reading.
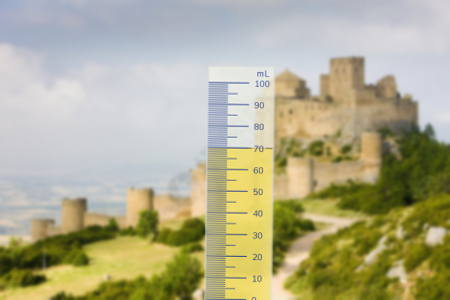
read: 70 mL
